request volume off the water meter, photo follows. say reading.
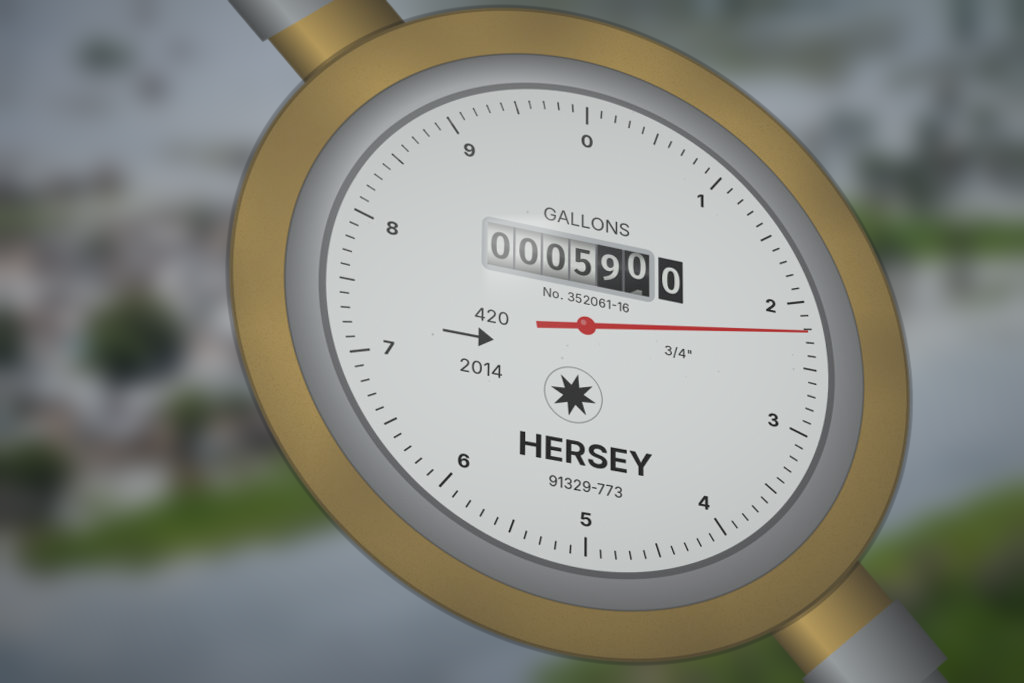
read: 5902.2 gal
